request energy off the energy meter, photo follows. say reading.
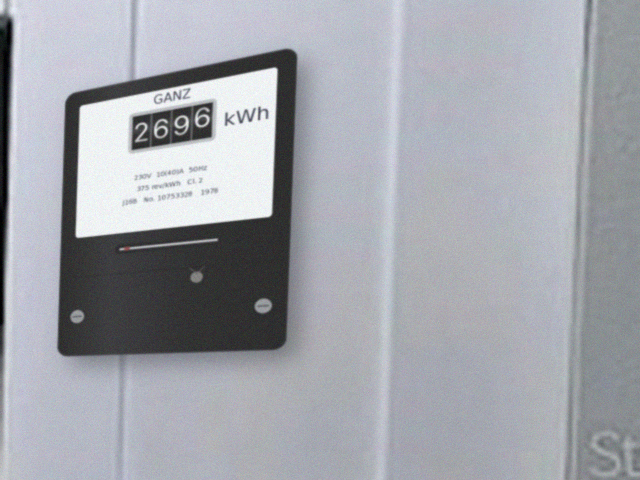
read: 2696 kWh
